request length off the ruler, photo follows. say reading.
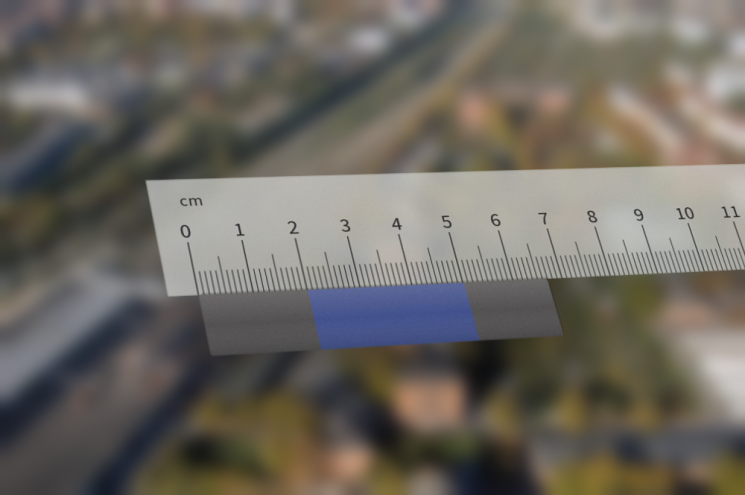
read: 6.7 cm
